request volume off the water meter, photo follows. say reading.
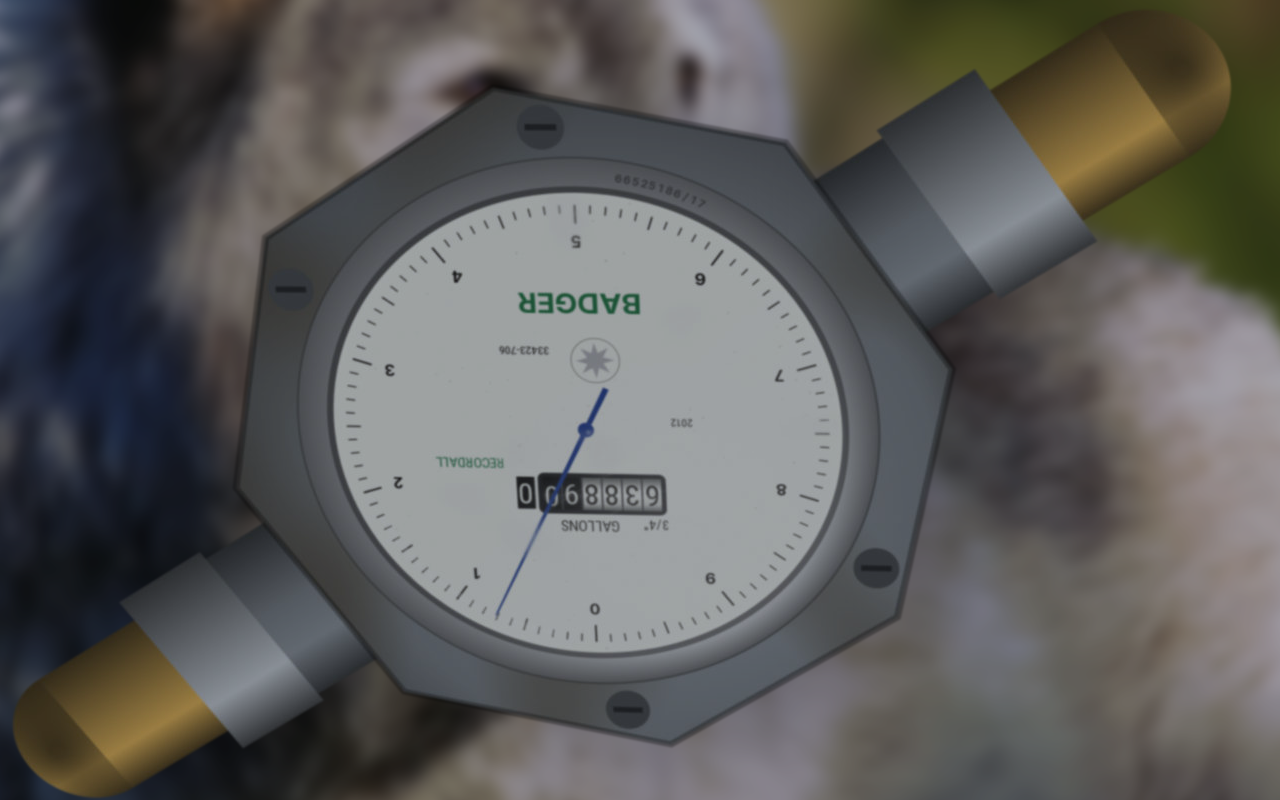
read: 6388900.7 gal
